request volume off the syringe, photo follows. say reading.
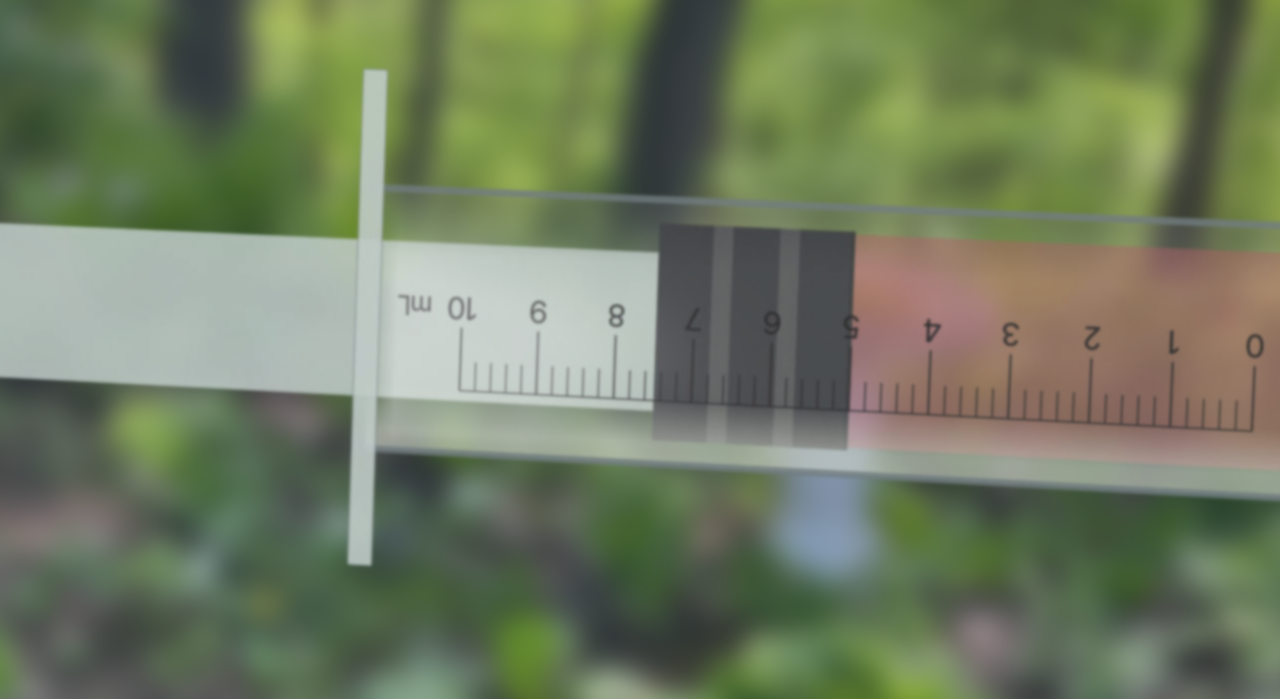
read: 5 mL
